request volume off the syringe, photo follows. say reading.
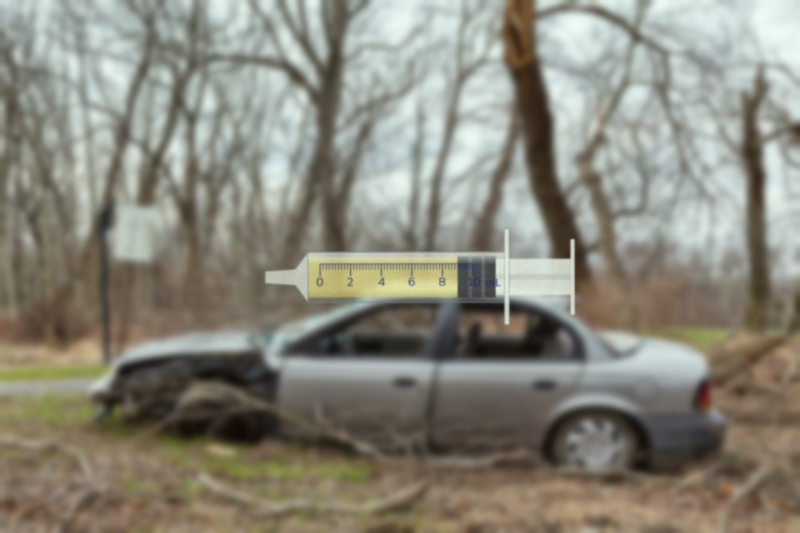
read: 9 mL
